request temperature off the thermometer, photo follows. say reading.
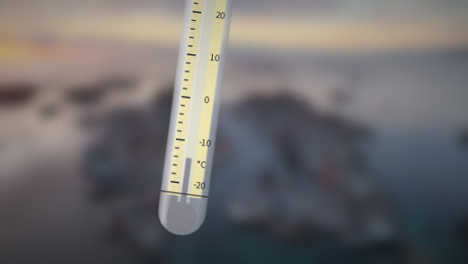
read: -14 °C
